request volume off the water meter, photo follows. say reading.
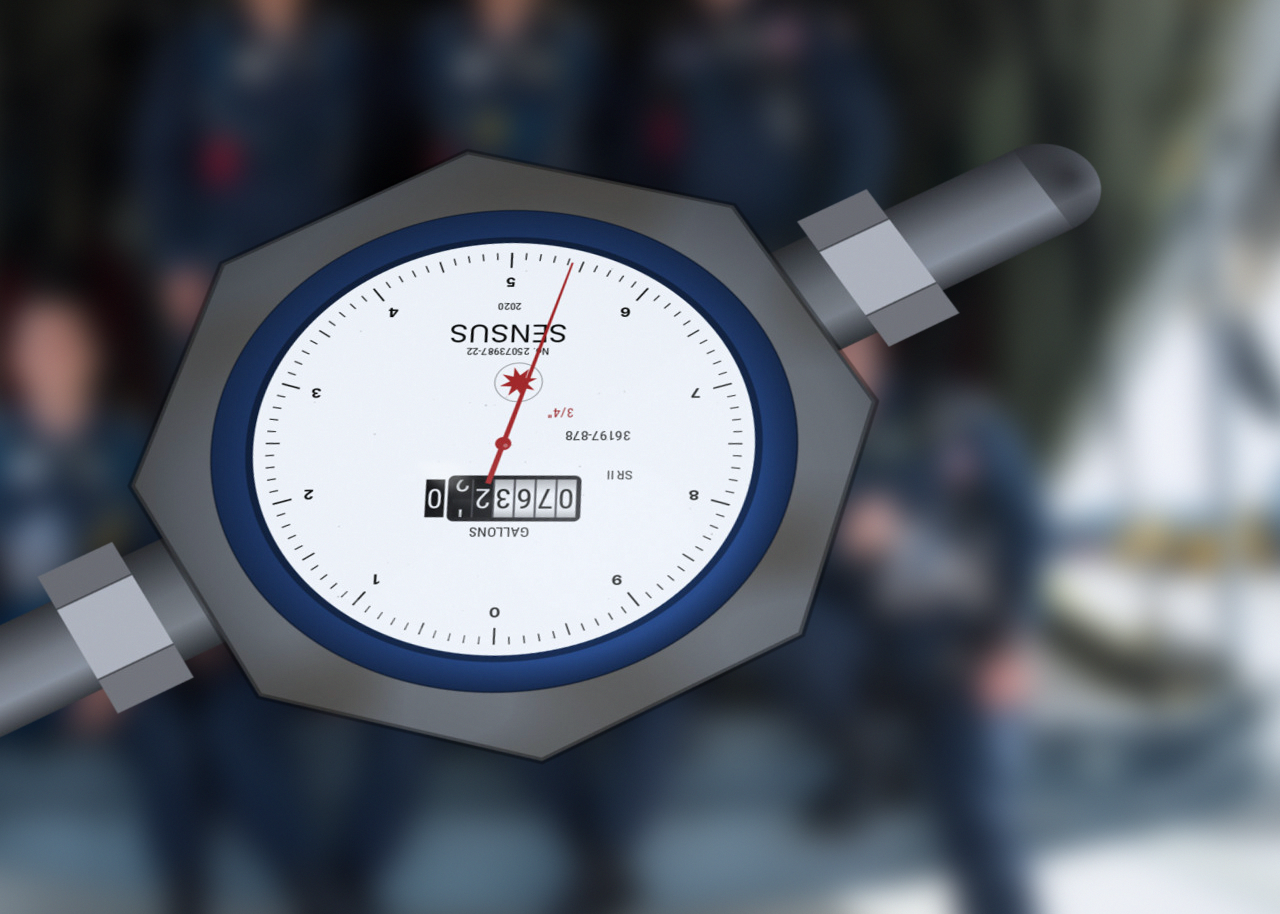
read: 763215.4 gal
